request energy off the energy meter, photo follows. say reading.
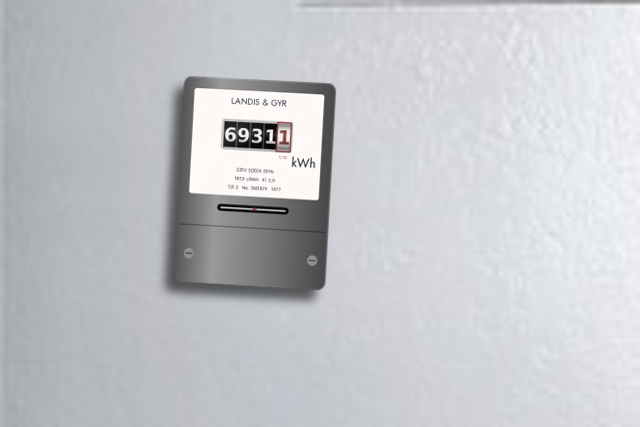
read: 6931.1 kWh
